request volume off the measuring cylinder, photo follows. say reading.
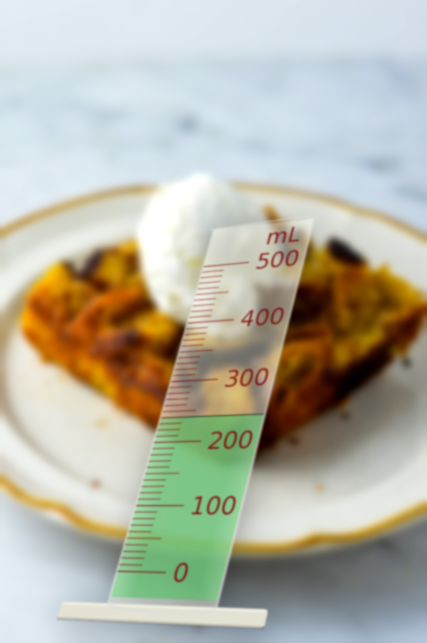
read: 240 mL
